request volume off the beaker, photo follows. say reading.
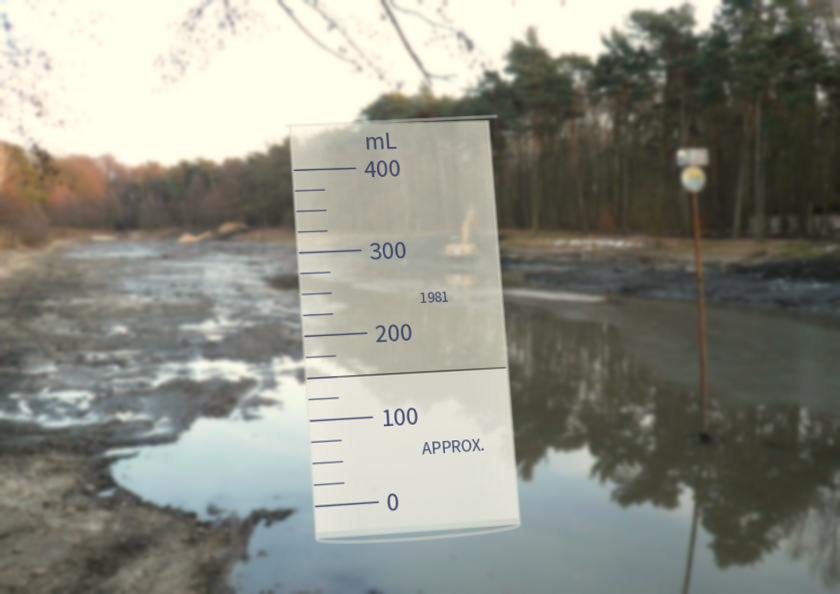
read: 150 mL
